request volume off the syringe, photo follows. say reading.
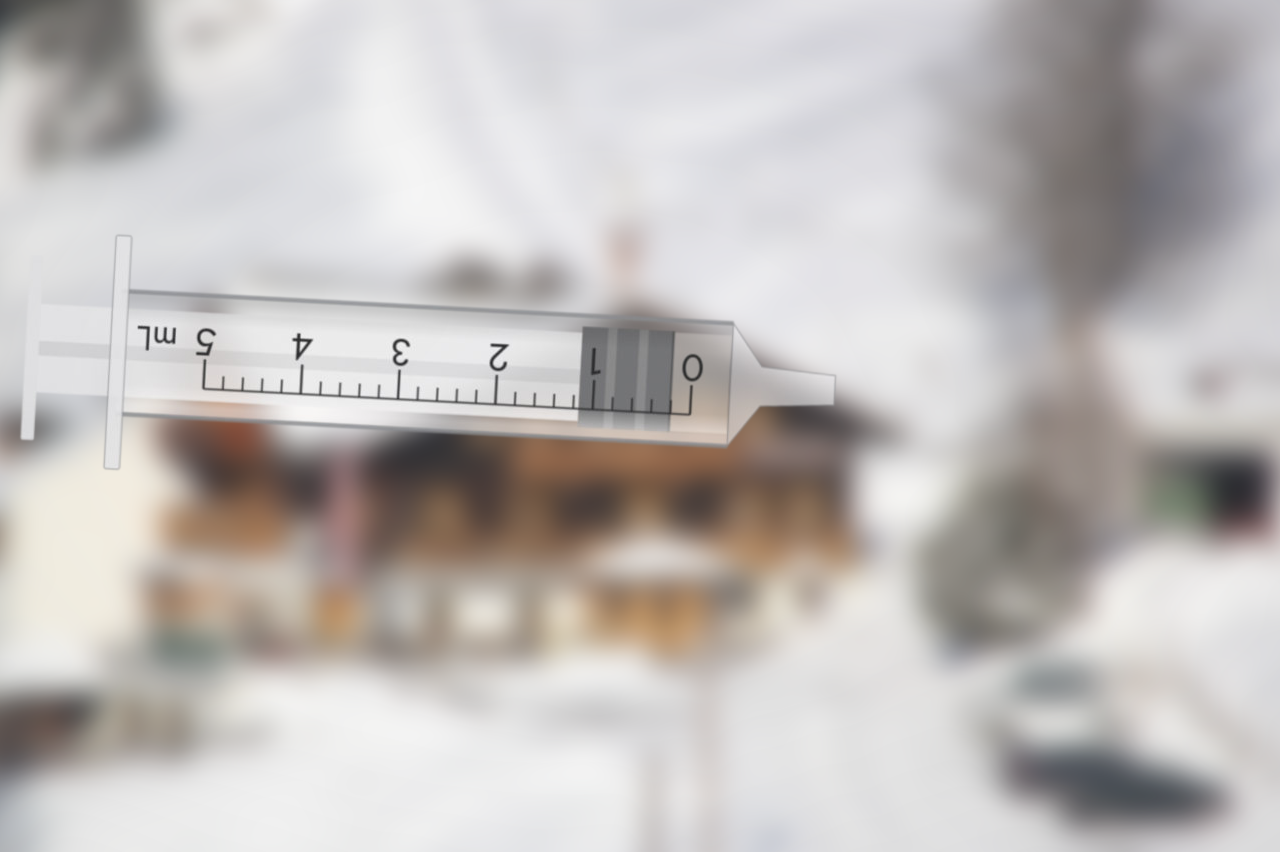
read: 0.2 mL
